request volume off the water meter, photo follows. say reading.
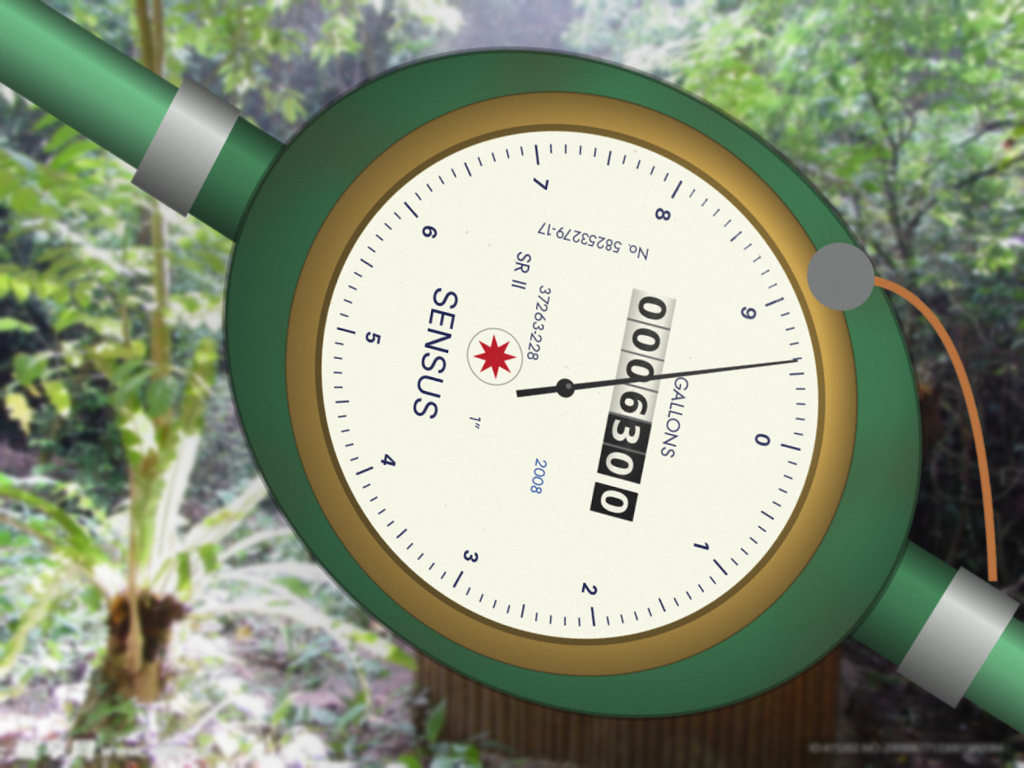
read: 6299.4 gal
